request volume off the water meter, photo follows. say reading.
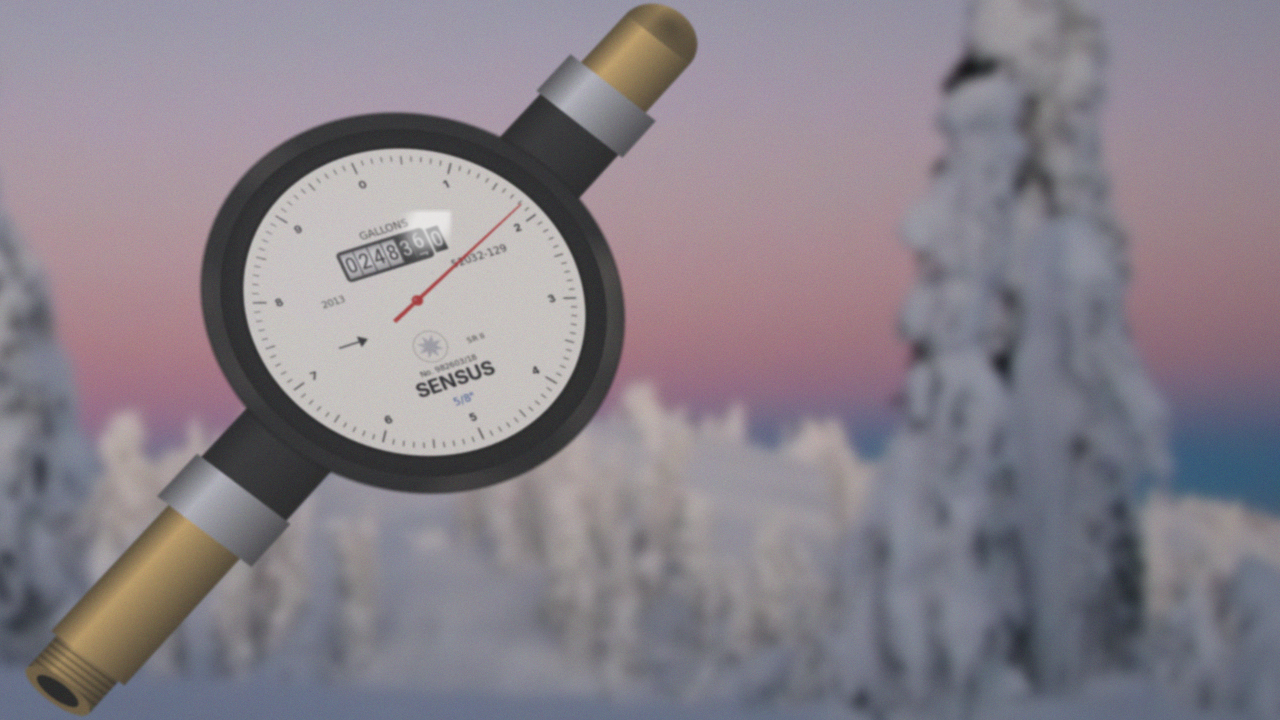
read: 248361.8 gal
